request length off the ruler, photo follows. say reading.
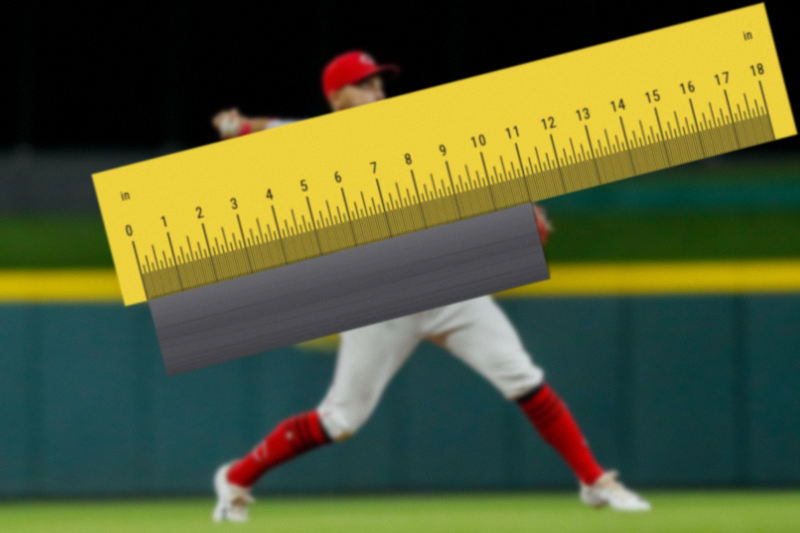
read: 11 in
